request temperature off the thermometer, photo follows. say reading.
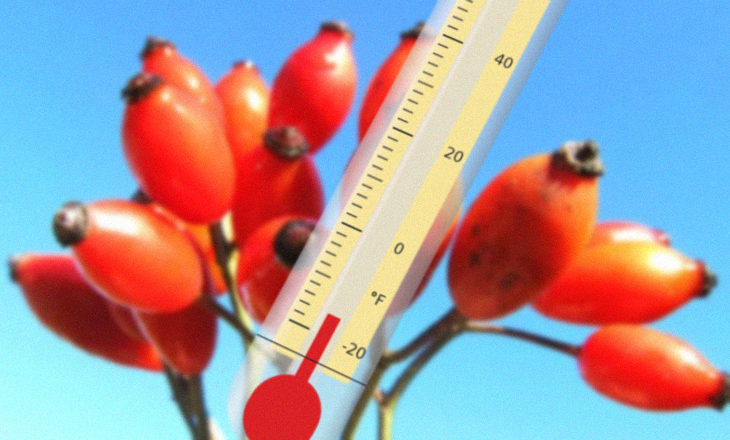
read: -16 °F
